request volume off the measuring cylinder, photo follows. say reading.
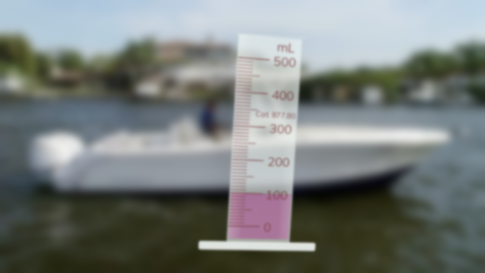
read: 100 mL
